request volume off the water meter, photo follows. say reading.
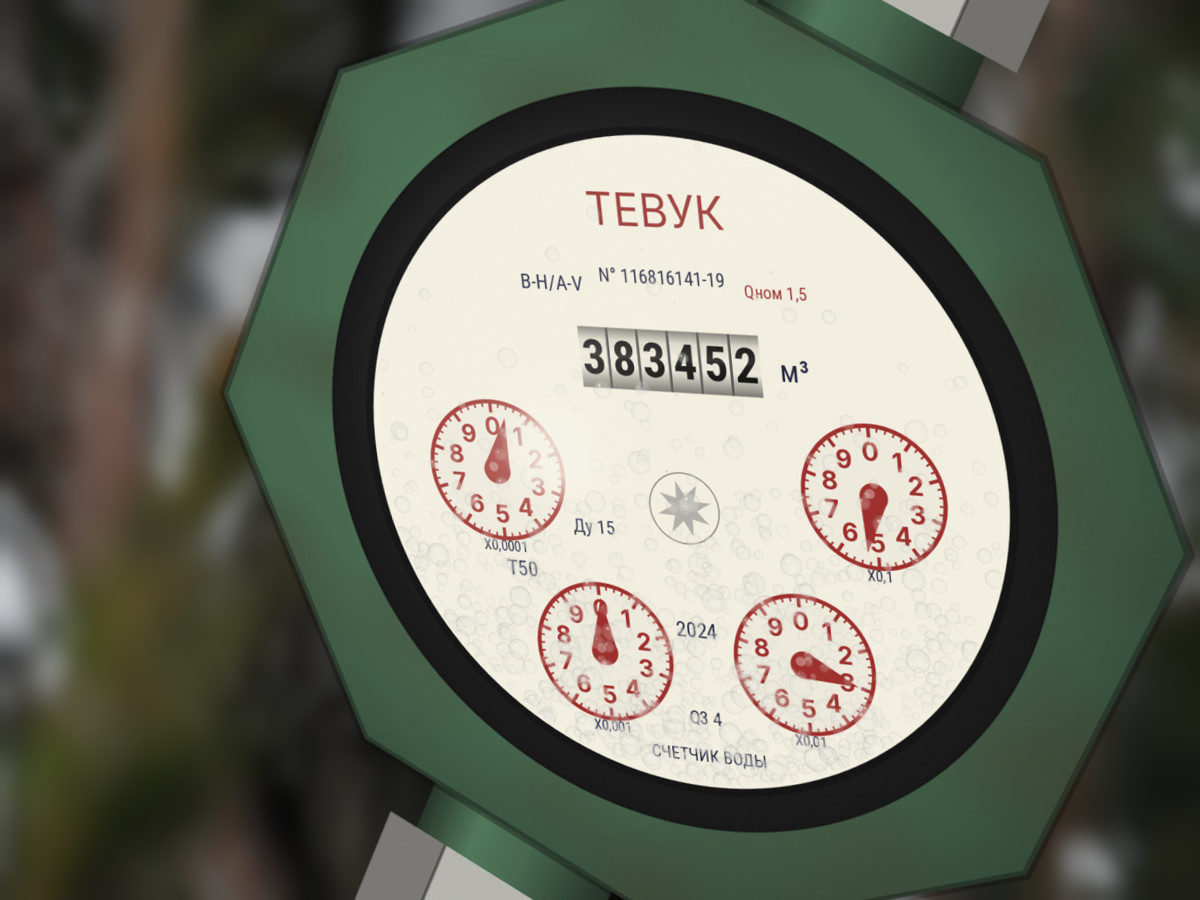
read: 383452.5300 m³
